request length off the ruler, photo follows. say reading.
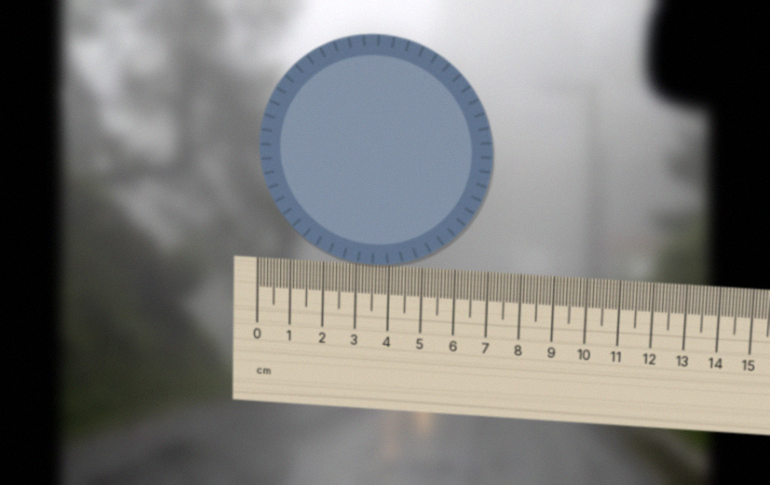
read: 7 cm
